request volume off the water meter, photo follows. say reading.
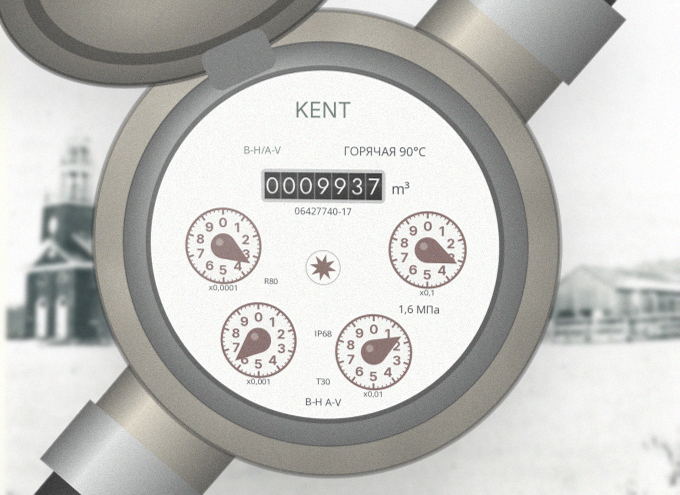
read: 9937.3163 m³
